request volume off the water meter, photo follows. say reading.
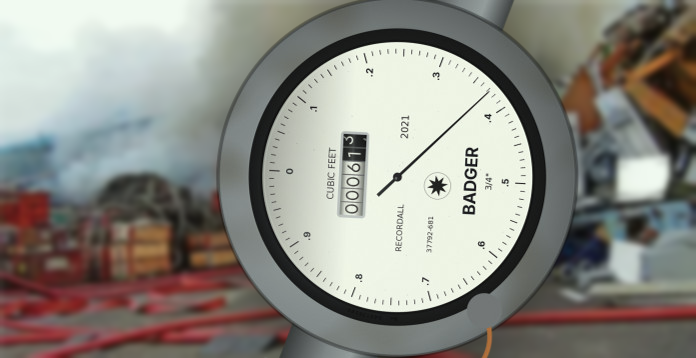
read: 613.37 ft³
